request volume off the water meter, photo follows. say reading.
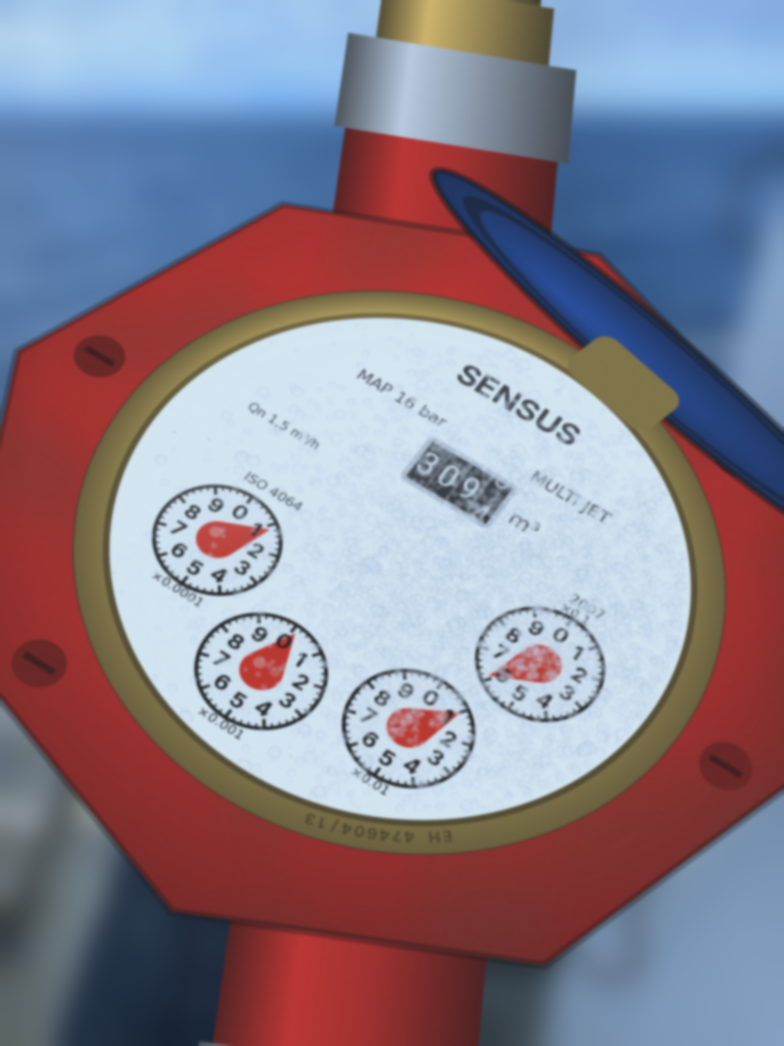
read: 3093.6101 m³
